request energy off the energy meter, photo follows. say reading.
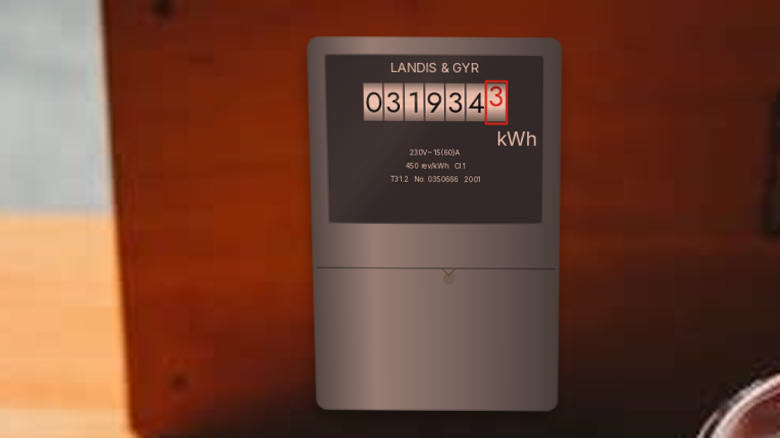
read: 31934.3 kWh
